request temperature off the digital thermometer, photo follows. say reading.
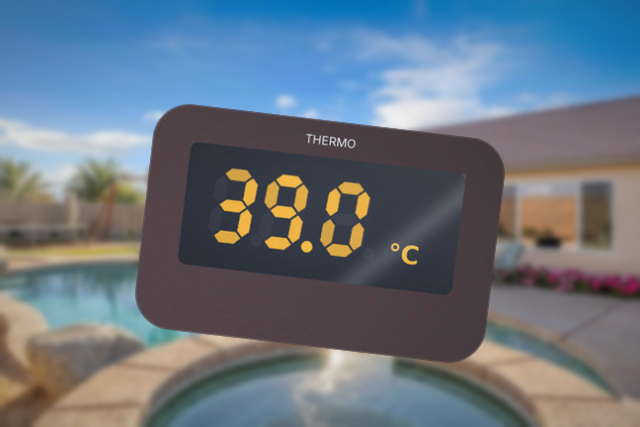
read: 39.0 °C
